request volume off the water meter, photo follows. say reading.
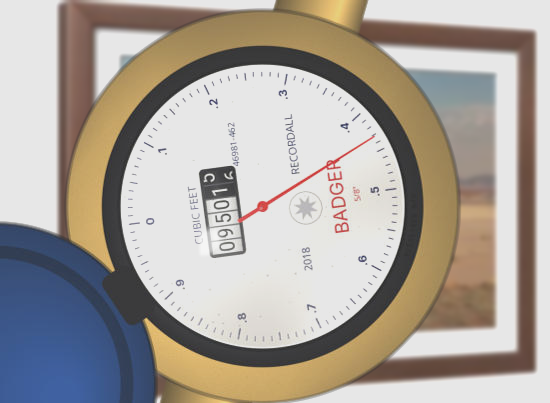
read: 95015.43 ft³
